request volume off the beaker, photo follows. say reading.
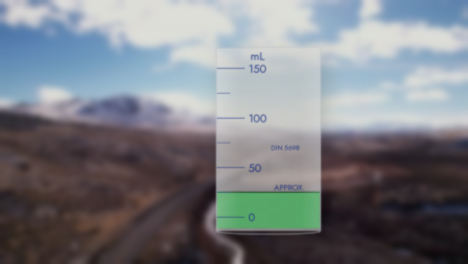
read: 25 mL
